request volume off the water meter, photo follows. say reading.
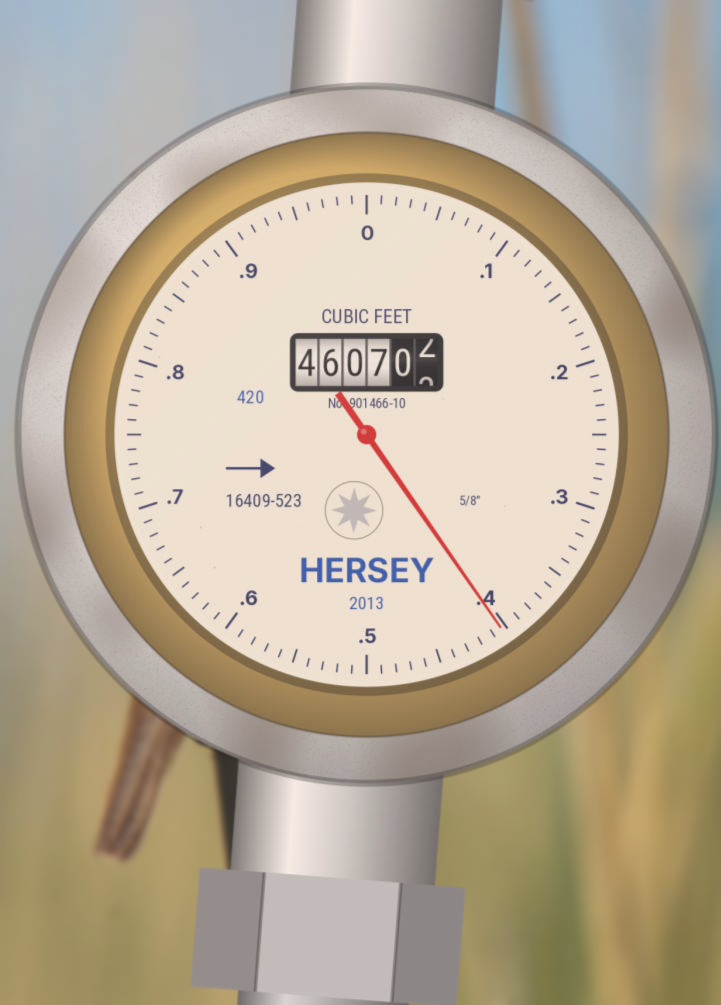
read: 460702.40 ft³
